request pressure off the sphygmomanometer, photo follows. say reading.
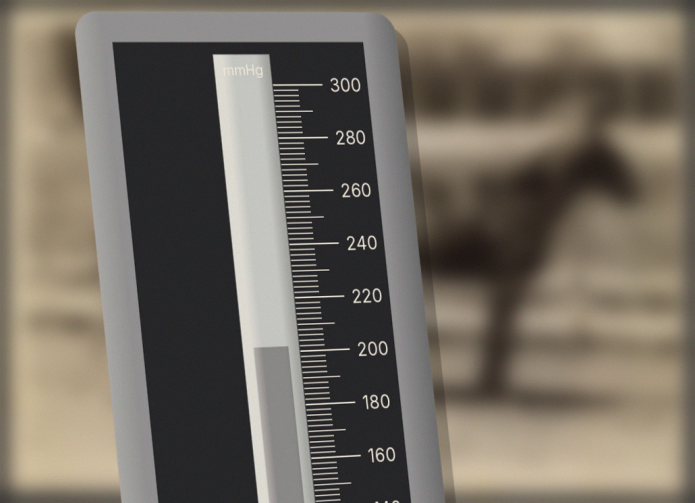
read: 202 mmHg
